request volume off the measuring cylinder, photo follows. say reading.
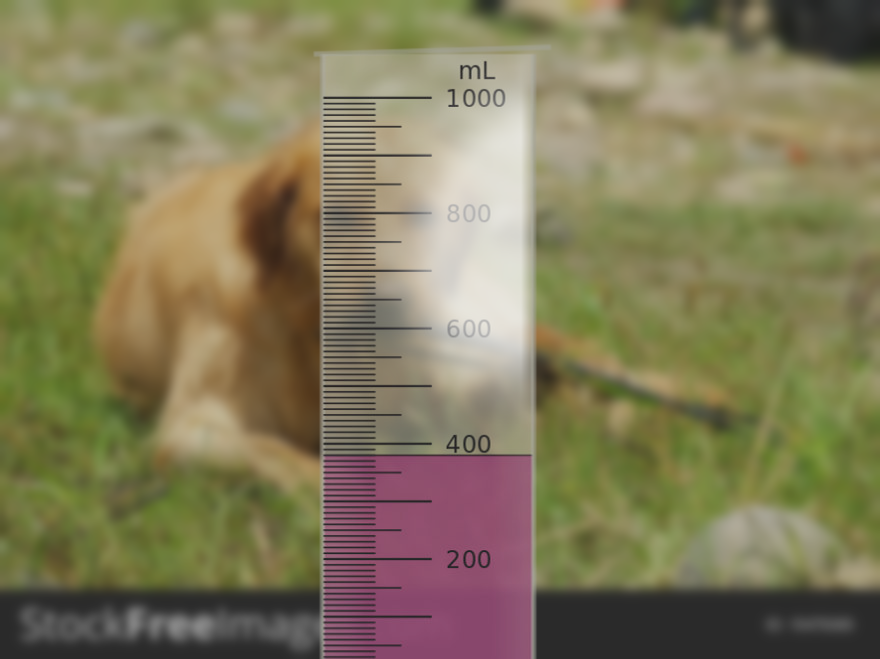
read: 380 mL
